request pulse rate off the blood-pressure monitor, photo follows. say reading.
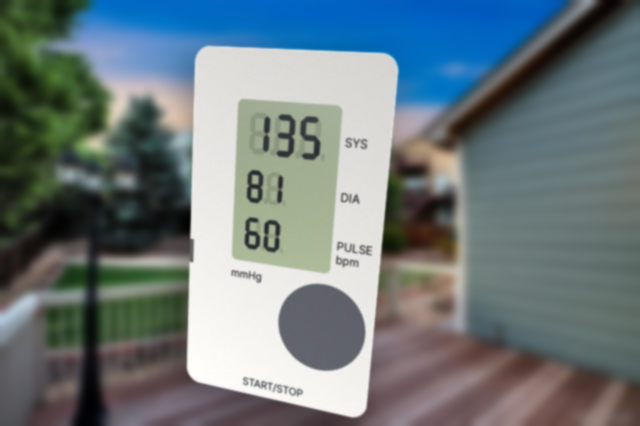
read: 60 bpm
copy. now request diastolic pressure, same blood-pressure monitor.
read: 81 mmHg
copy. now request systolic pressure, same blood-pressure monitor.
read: 135 mmHg
